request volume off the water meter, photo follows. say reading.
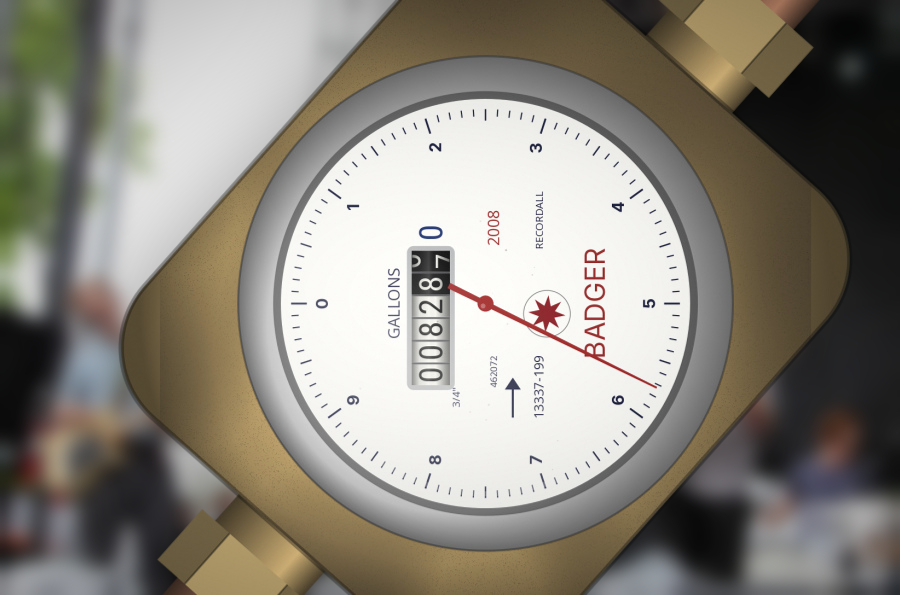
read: 82865.7 gal
